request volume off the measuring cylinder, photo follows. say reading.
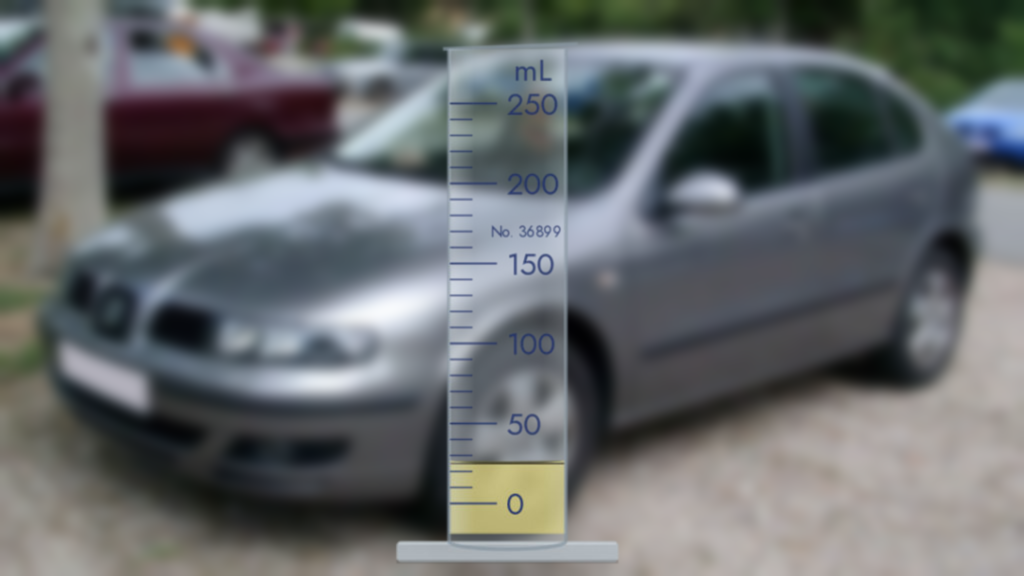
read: 25 mL
